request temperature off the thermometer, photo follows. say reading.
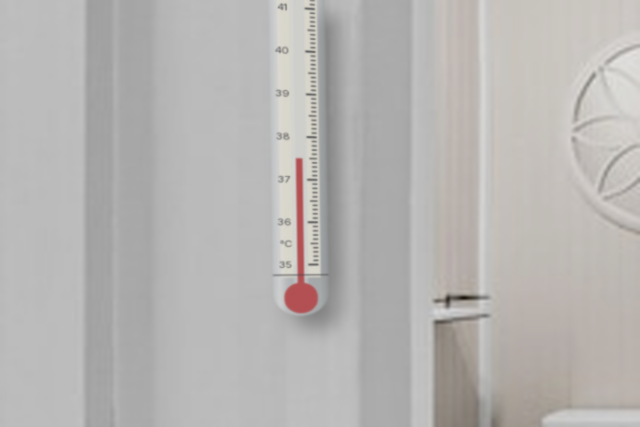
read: 37.5 °C
